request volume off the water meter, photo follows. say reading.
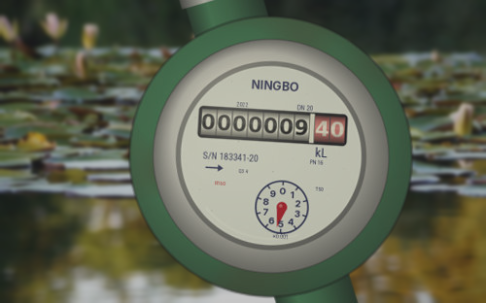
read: 9.405 kL
